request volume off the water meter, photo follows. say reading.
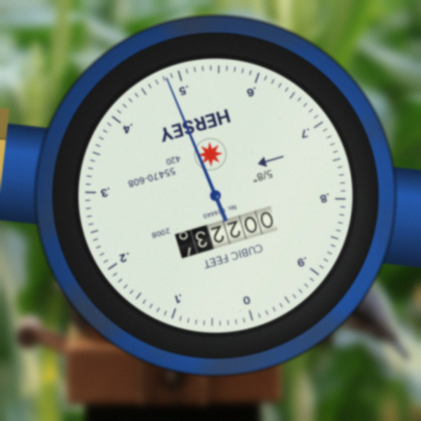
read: 2237.48 ft³
